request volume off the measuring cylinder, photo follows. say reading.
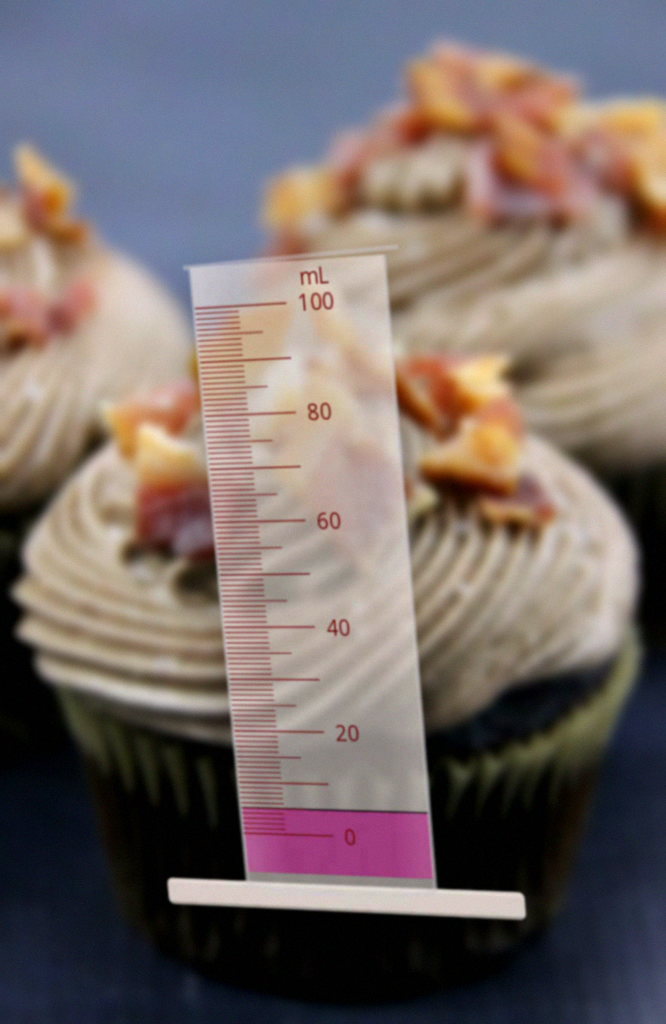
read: 5 mL
